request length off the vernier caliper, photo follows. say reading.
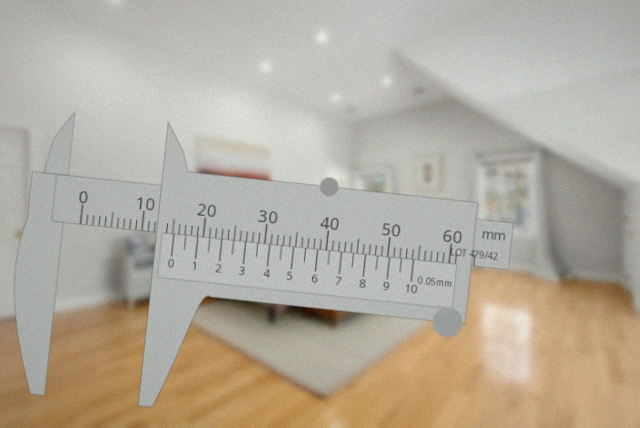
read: 15.2 mm
